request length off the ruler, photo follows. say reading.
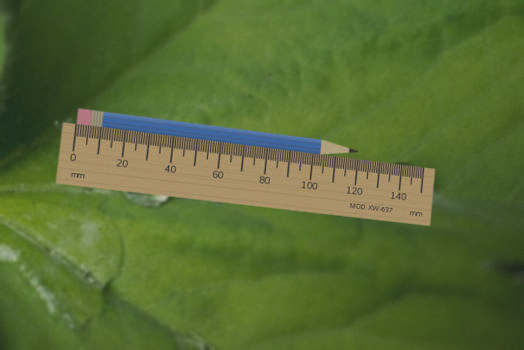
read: 120 mm
